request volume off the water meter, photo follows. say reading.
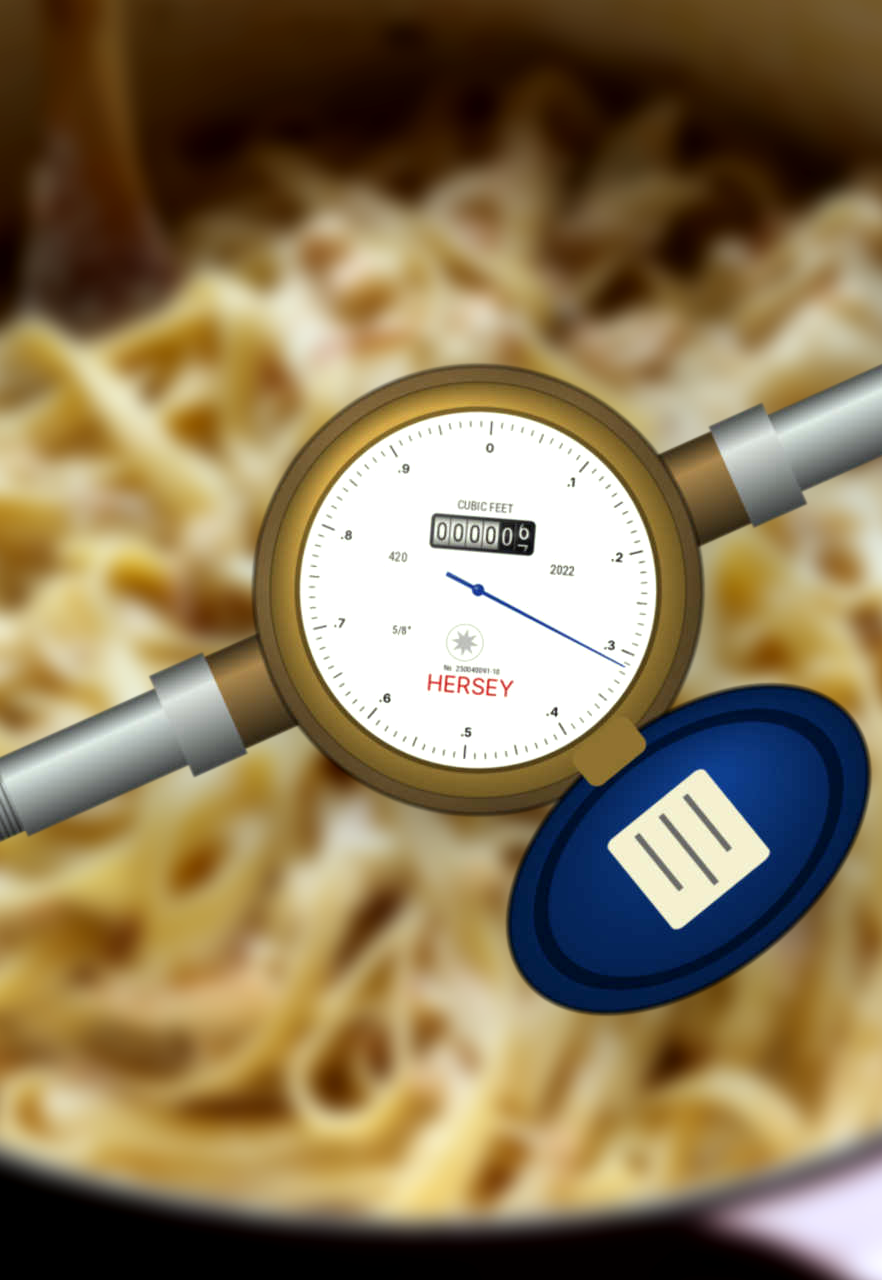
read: 6.31 ft³
